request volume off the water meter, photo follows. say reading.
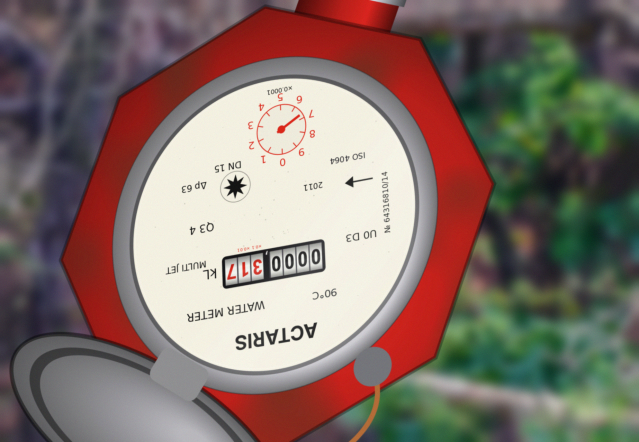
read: 0.3176 kL
